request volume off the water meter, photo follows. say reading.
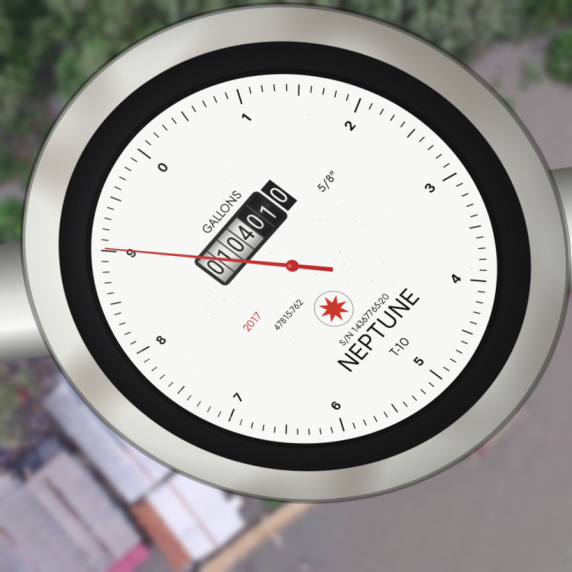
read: 104009.0 gal
